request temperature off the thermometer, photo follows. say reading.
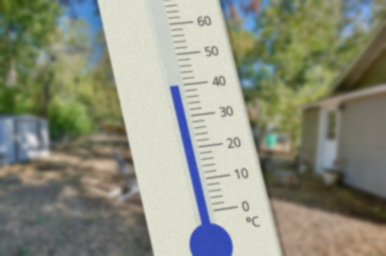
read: 40 °C
